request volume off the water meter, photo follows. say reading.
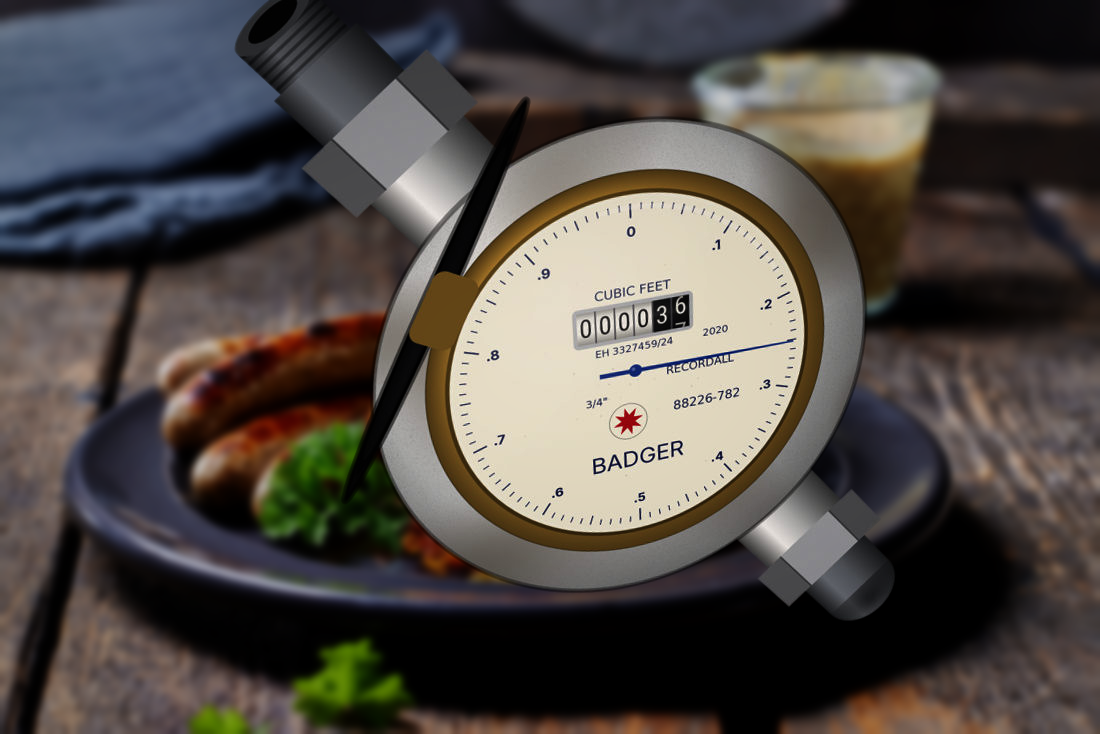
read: 36.25 ft³
